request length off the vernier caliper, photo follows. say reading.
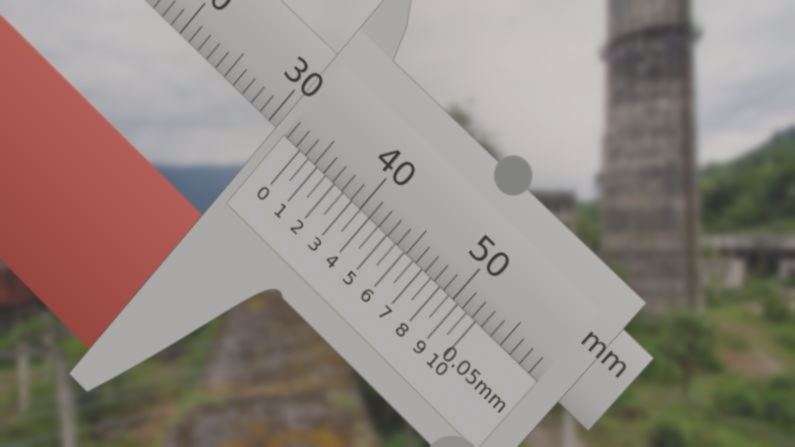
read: 33.4 mm
